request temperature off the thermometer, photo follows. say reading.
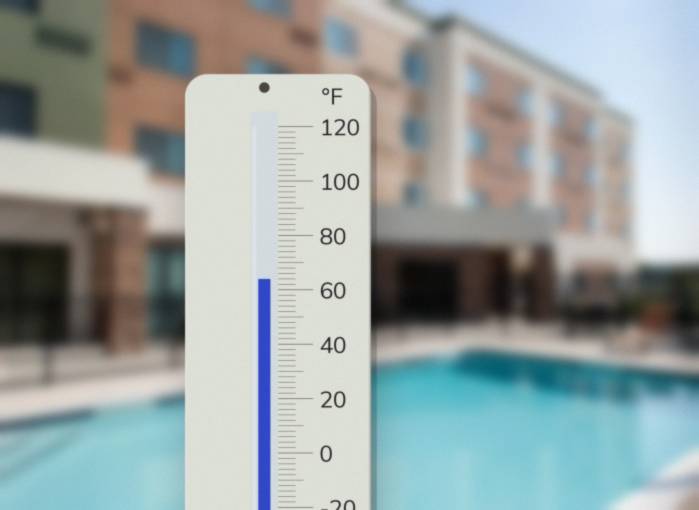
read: 64 °F
